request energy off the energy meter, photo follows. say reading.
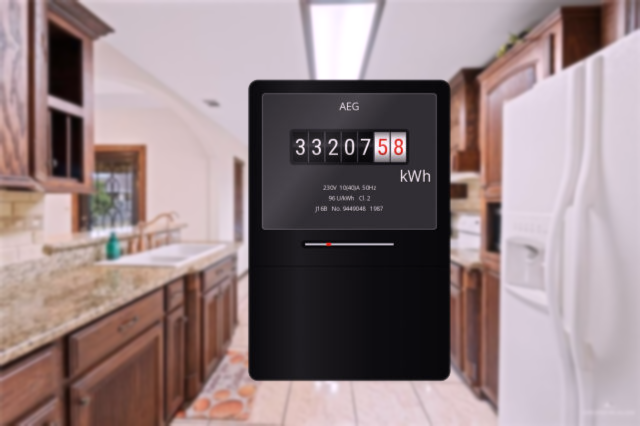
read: 33207.58 kWh
